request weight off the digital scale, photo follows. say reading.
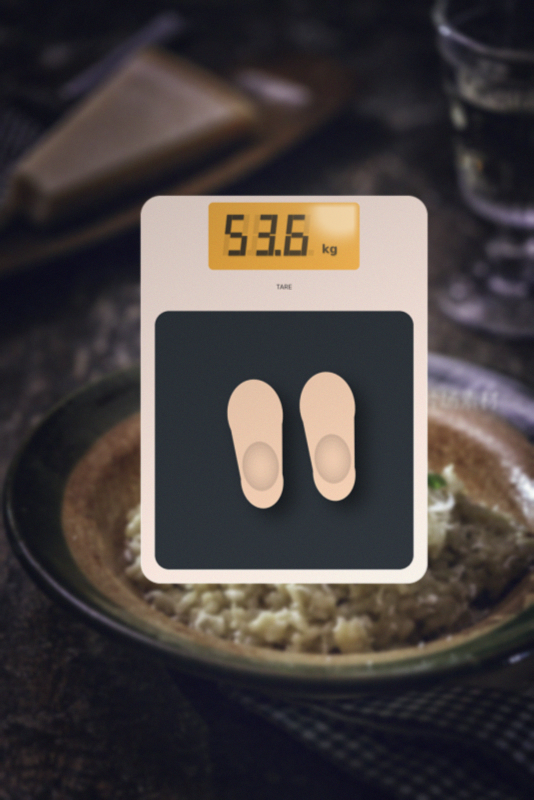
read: 53.6 kg
